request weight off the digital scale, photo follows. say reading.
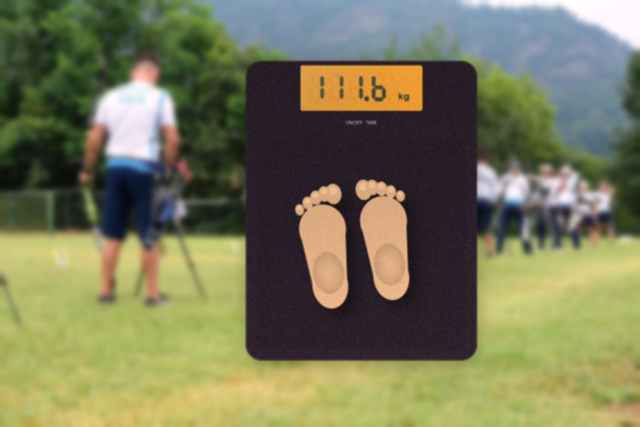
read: 111.6 kg
